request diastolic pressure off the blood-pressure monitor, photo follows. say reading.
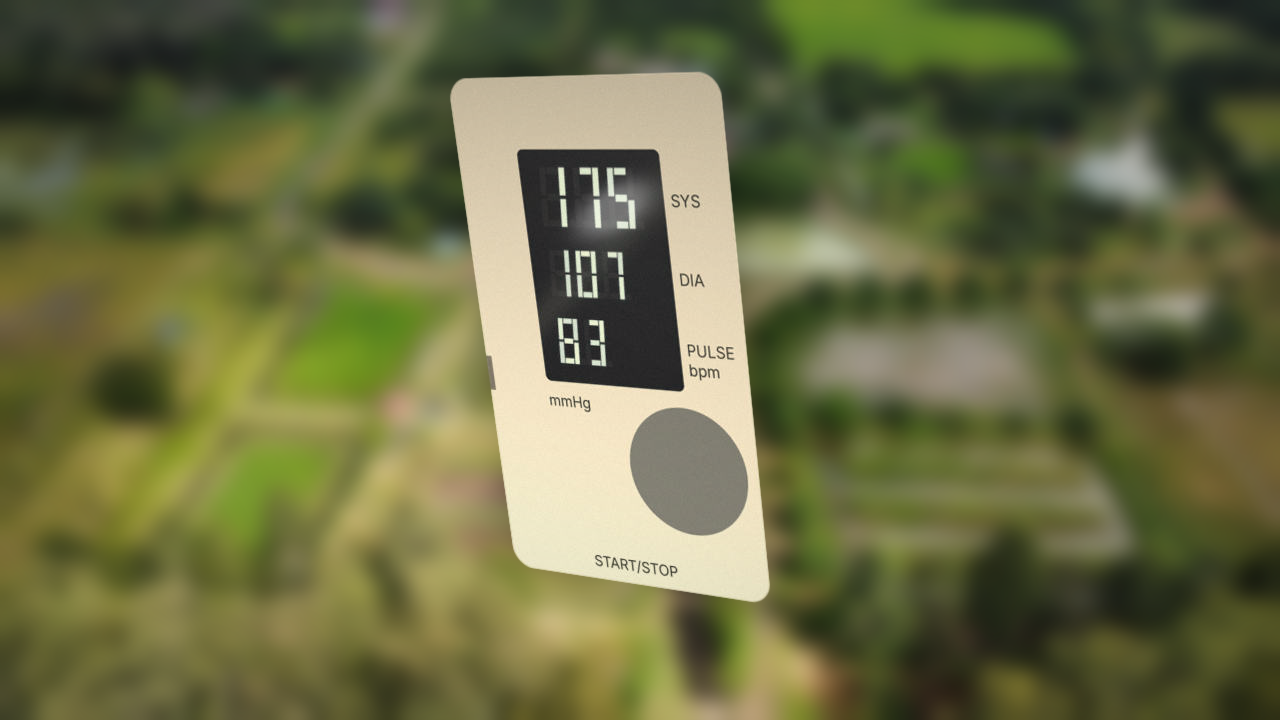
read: 107 mmHg
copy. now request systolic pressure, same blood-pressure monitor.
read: 175 mmHg
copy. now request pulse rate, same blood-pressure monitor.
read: 83 bpm
